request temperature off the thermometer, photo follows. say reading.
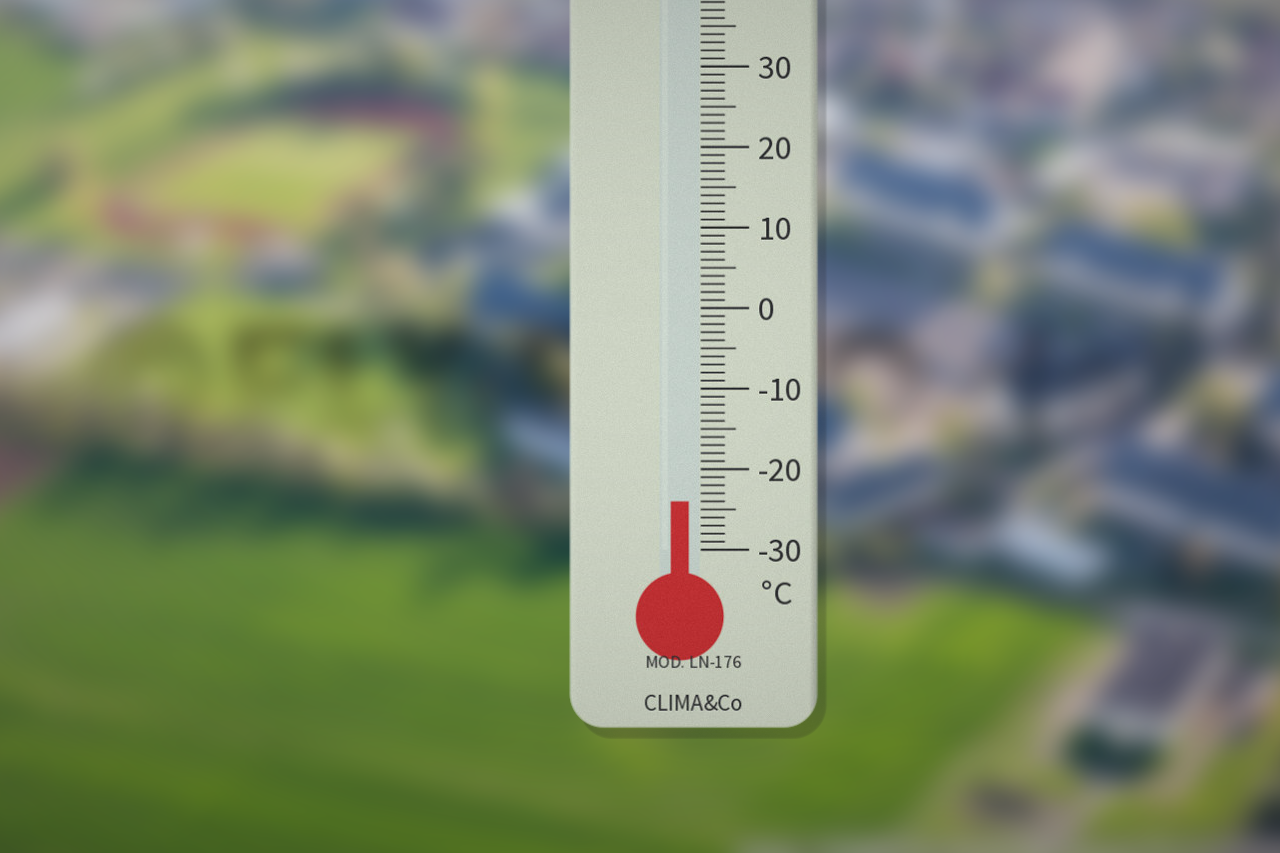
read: -24 °C
